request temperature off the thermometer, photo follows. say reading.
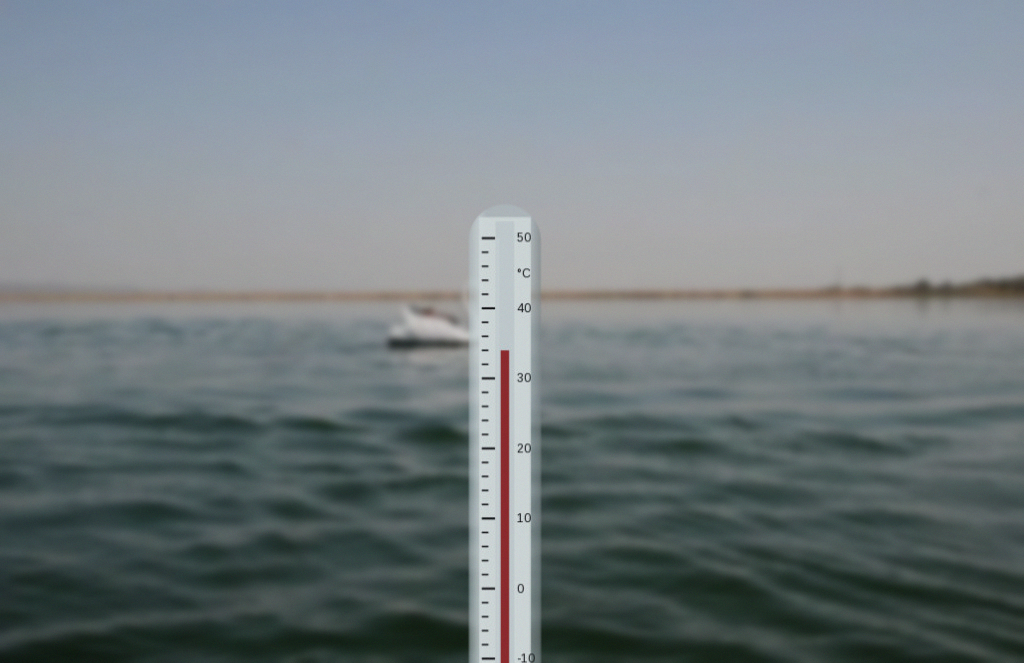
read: 34 °C
